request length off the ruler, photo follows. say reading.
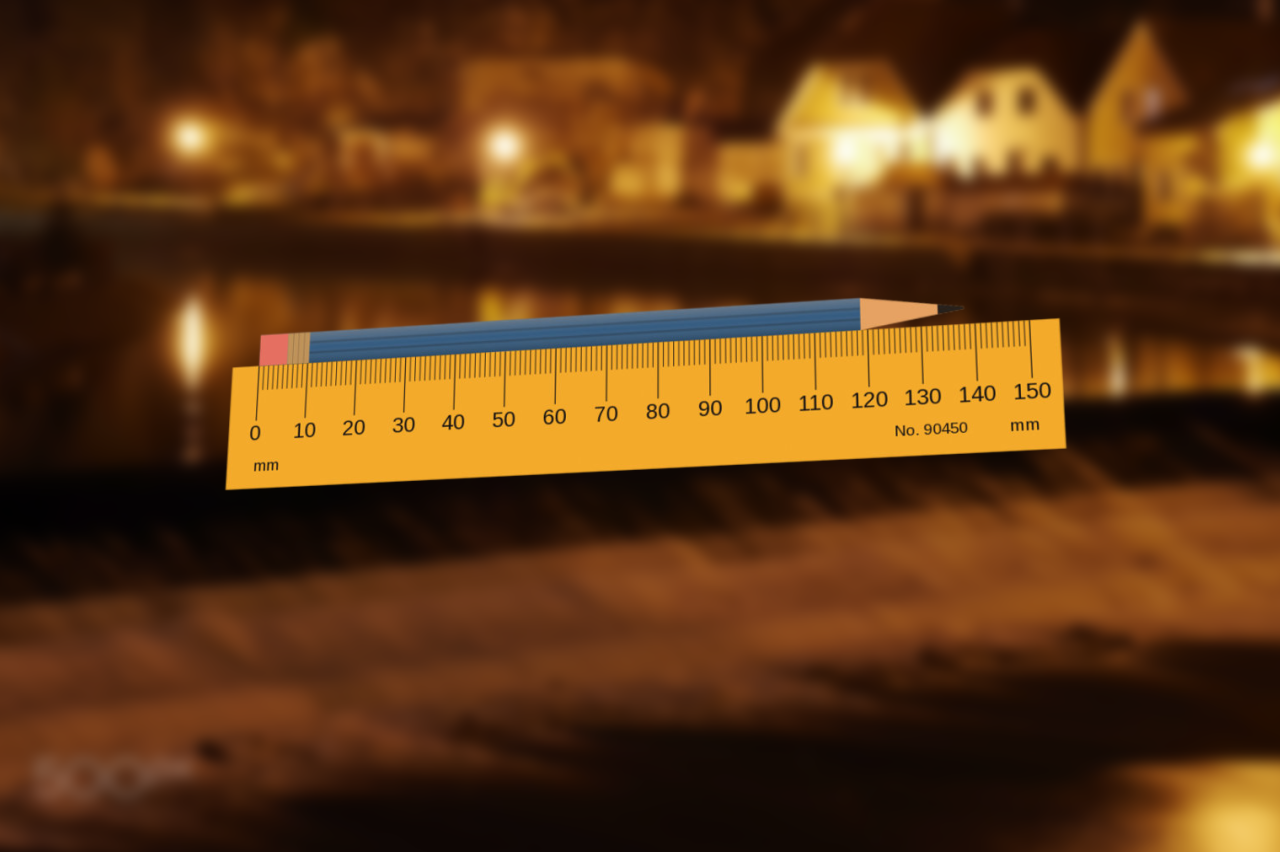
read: 138 mm
